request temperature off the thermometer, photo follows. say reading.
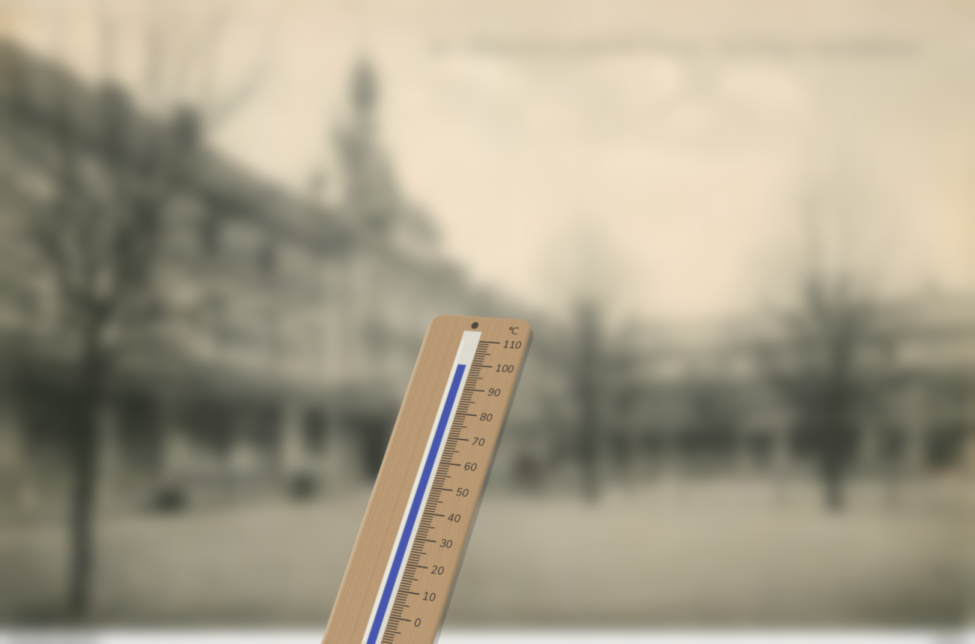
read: 100 °C
